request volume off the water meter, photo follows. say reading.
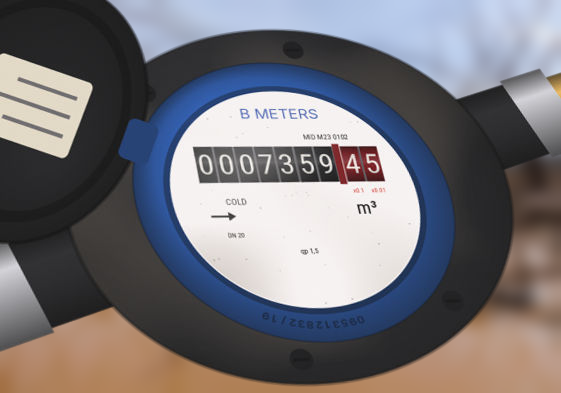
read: 7359.45 m³
